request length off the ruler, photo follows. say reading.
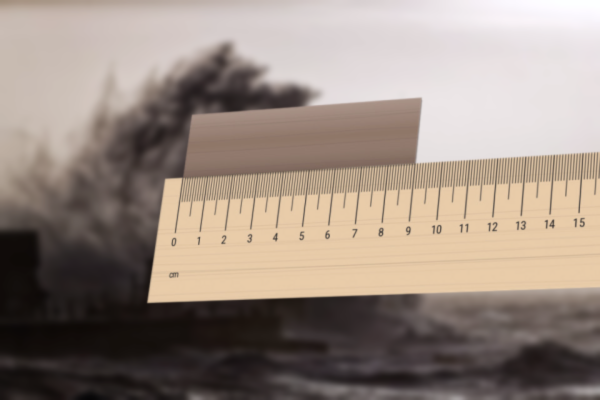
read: 9 cm
